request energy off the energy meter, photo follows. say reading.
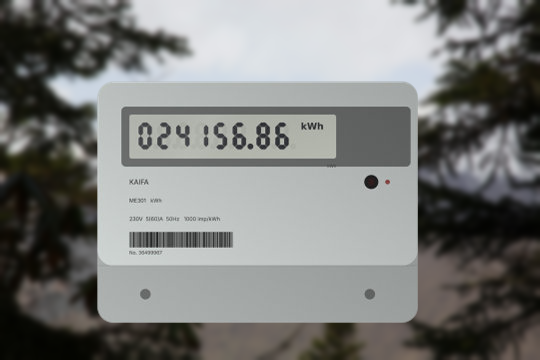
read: 24156.86 kWh
